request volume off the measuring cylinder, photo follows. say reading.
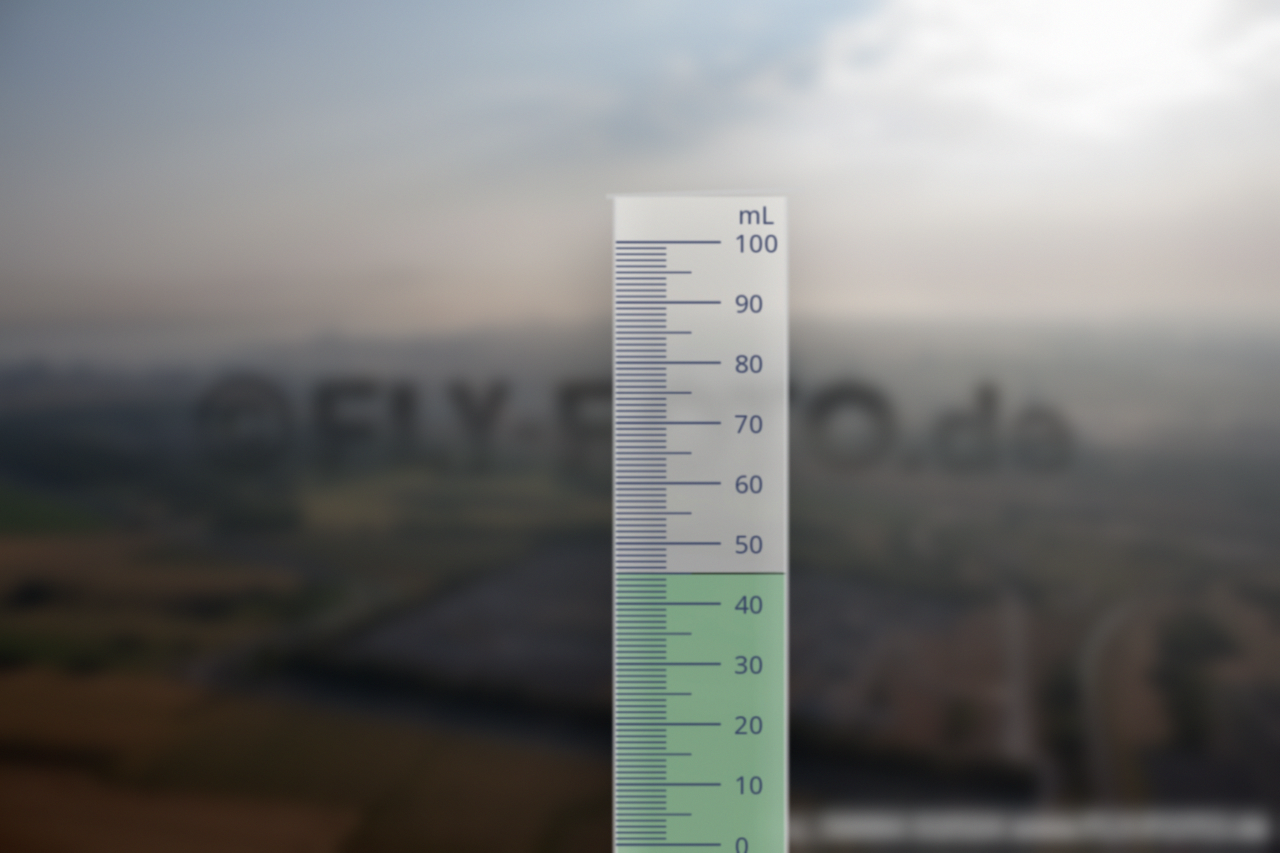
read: 45 mL
